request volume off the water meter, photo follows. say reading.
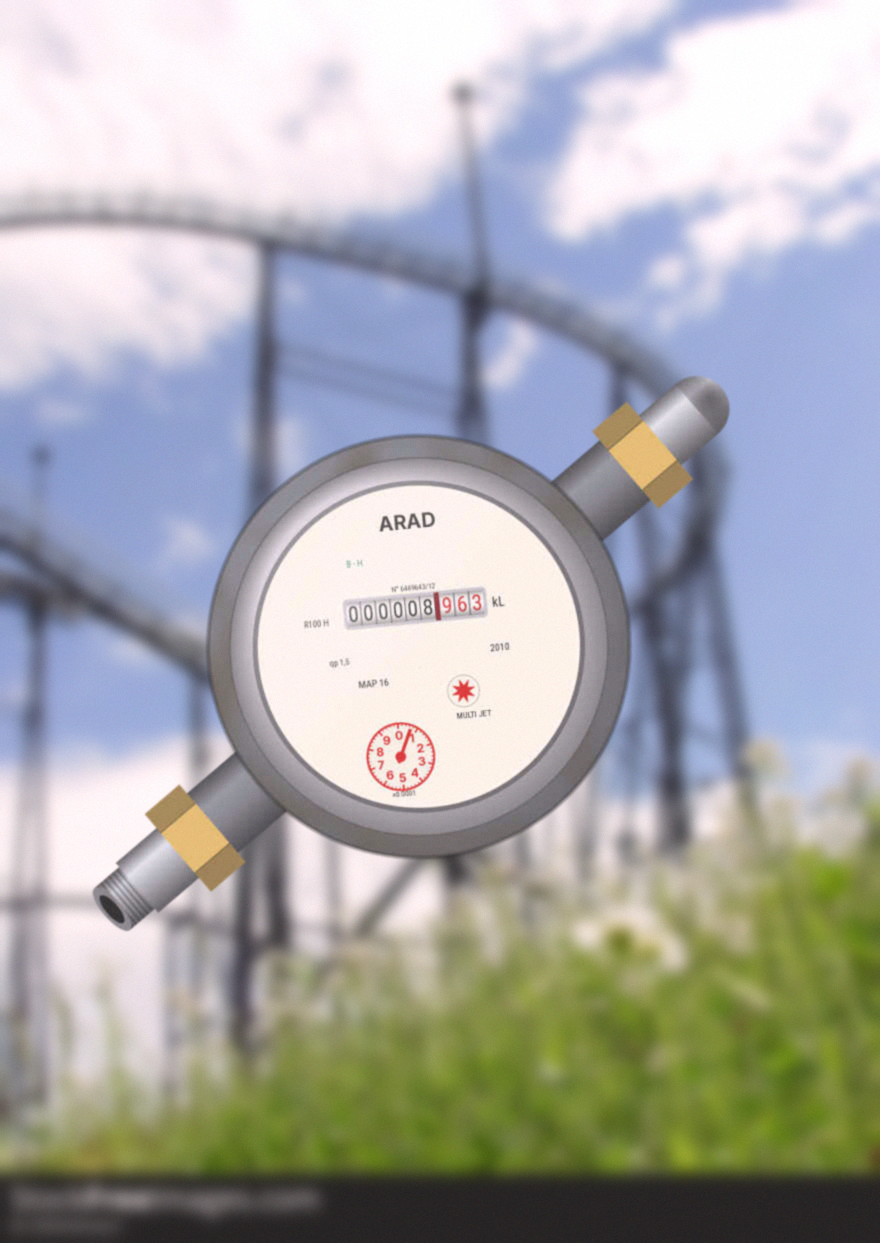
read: 8.9630 kL
